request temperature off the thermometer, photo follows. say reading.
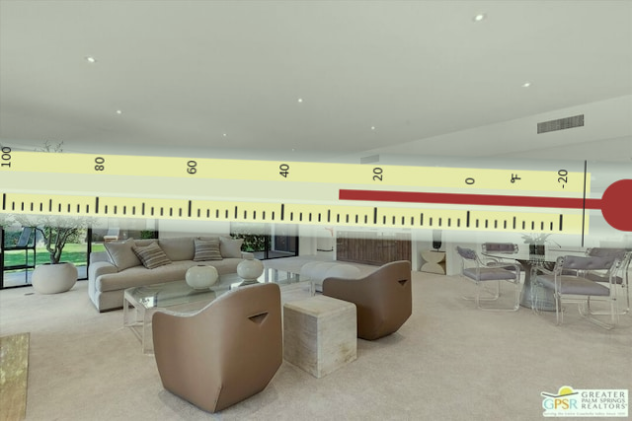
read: 28 °F
